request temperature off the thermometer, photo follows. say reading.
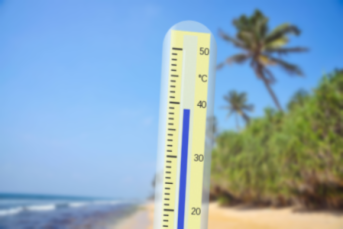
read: 39 °C
